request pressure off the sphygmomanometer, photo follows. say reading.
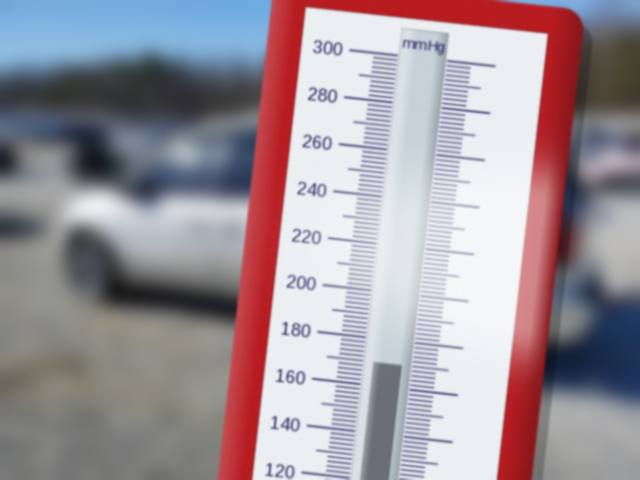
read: 170 mmHg
